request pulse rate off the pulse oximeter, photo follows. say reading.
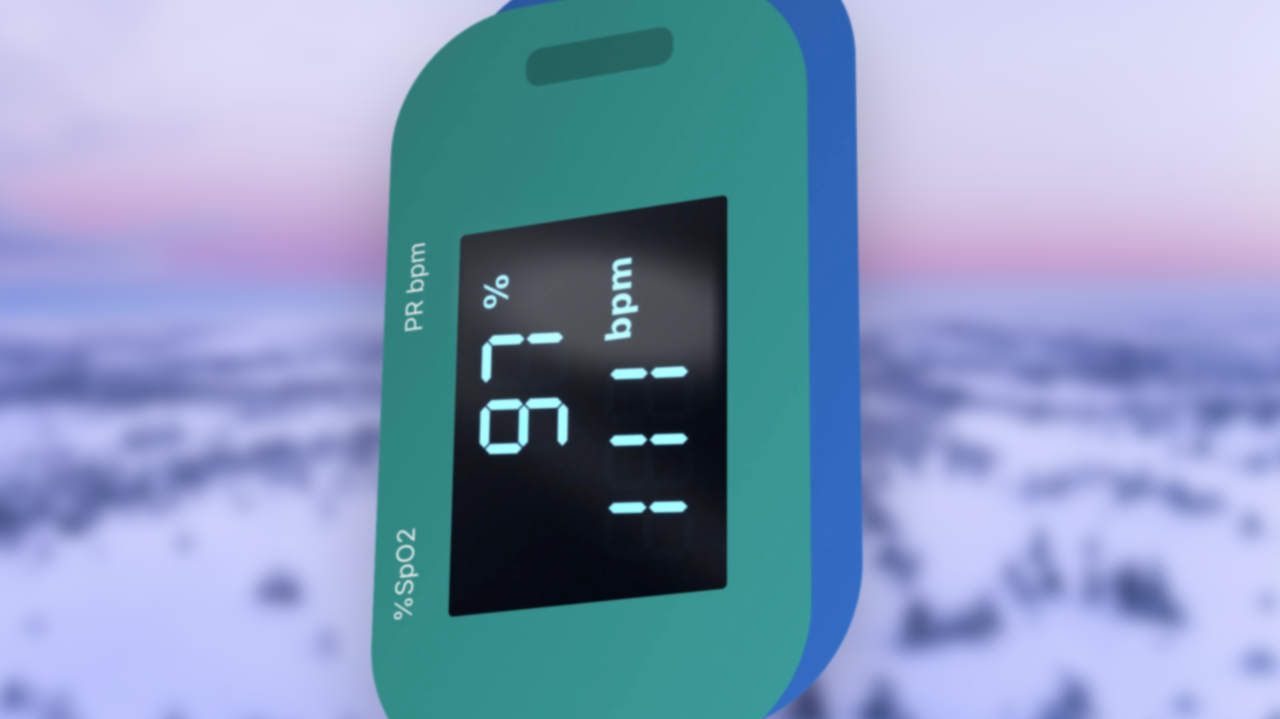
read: 111 bpm
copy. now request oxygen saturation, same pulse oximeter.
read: 97 %
